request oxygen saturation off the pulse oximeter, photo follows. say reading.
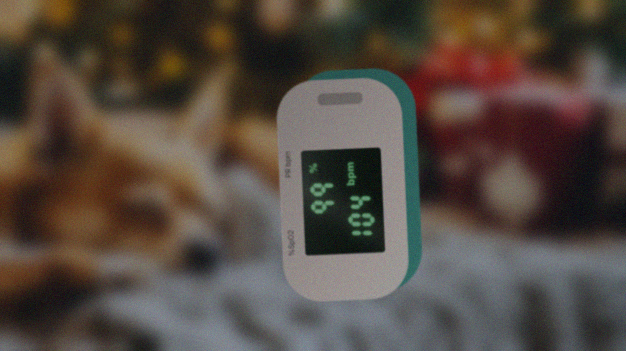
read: 99 %
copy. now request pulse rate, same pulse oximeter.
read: 104 bpm
